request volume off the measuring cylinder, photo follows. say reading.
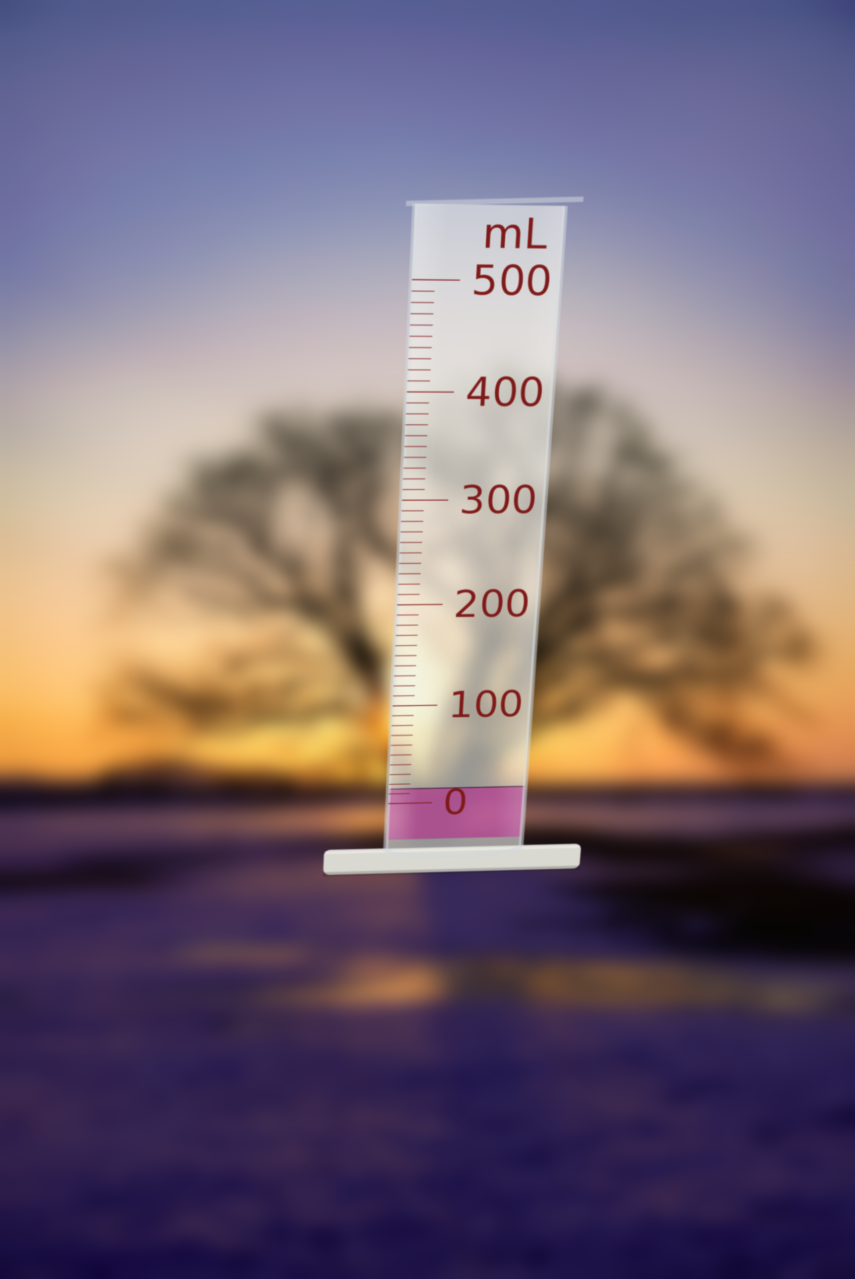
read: 15 mL
